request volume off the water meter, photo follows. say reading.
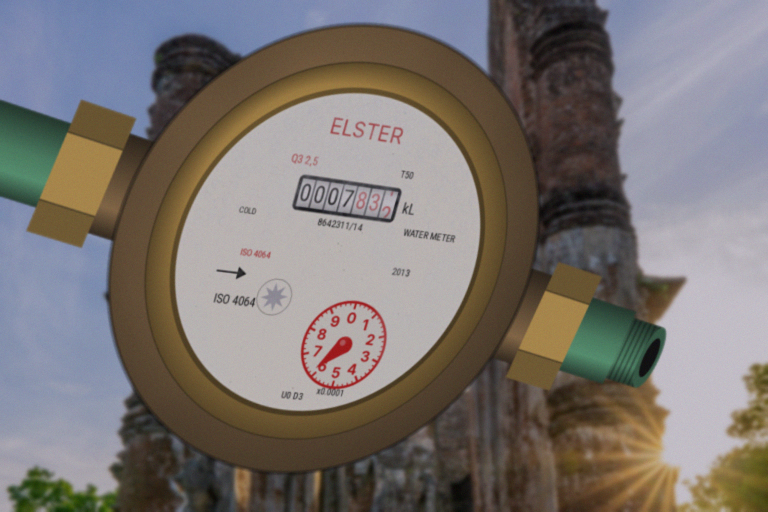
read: 7.8316 kL
